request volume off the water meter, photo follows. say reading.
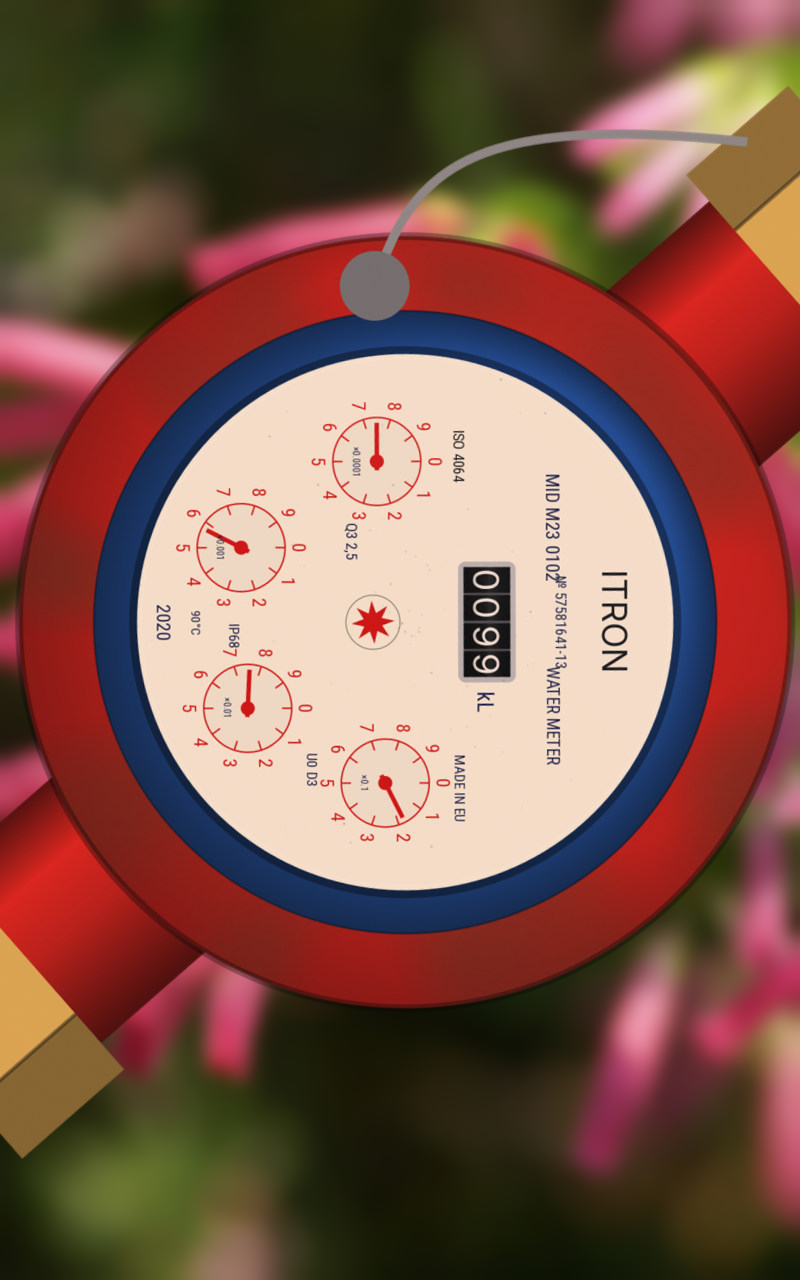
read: 99.1757 kL
